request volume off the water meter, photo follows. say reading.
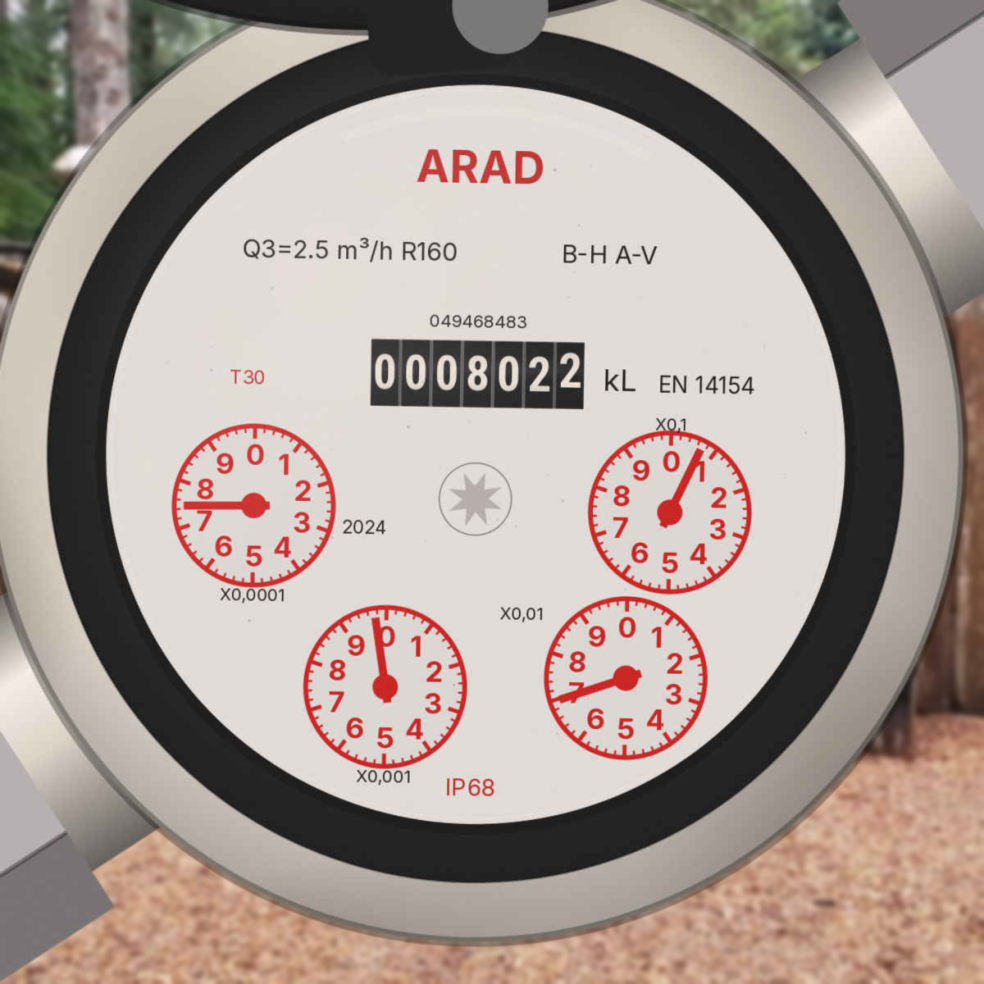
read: 8022.0697 kL
